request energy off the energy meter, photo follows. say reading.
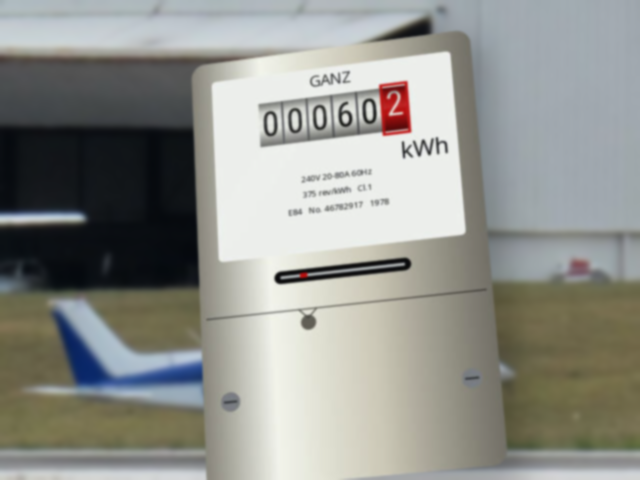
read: 60.2 kWh
